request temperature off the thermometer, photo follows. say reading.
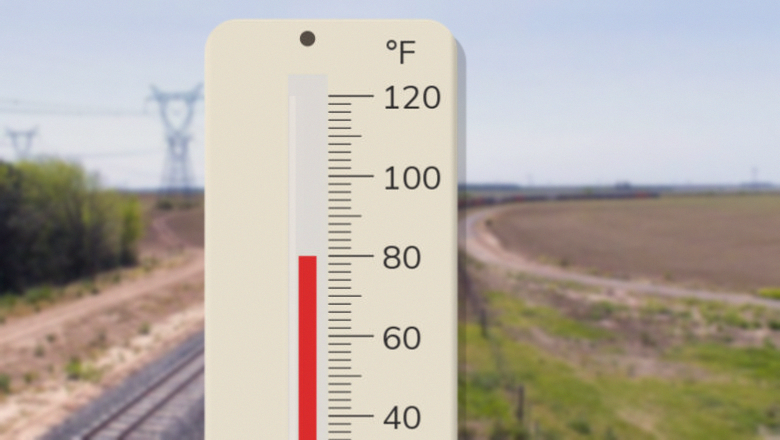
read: 80 °F
